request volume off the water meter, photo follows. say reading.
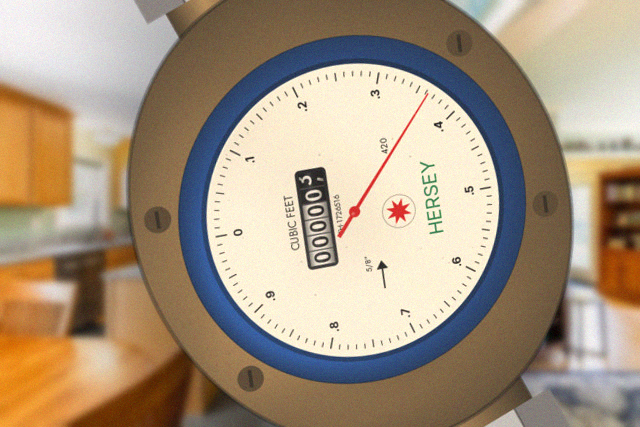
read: 3.36 ft³
